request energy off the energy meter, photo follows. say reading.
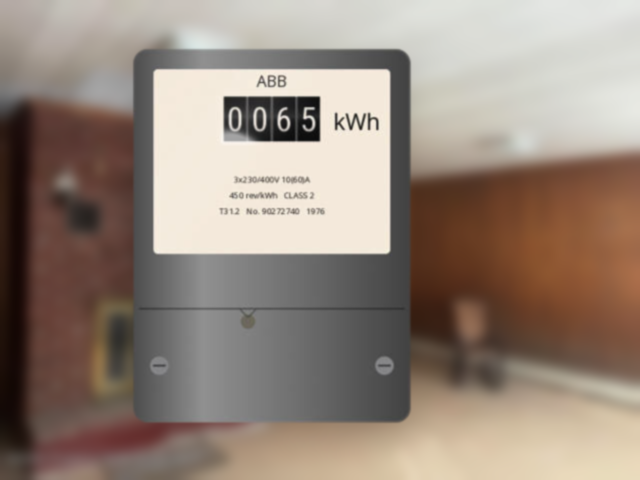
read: 65 kWh
